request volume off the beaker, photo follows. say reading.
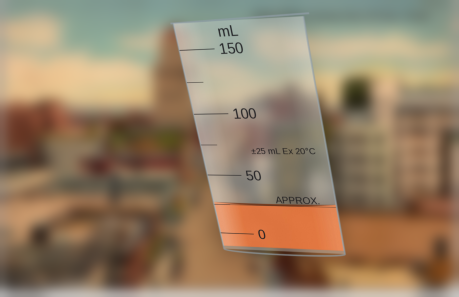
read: 25 mL
